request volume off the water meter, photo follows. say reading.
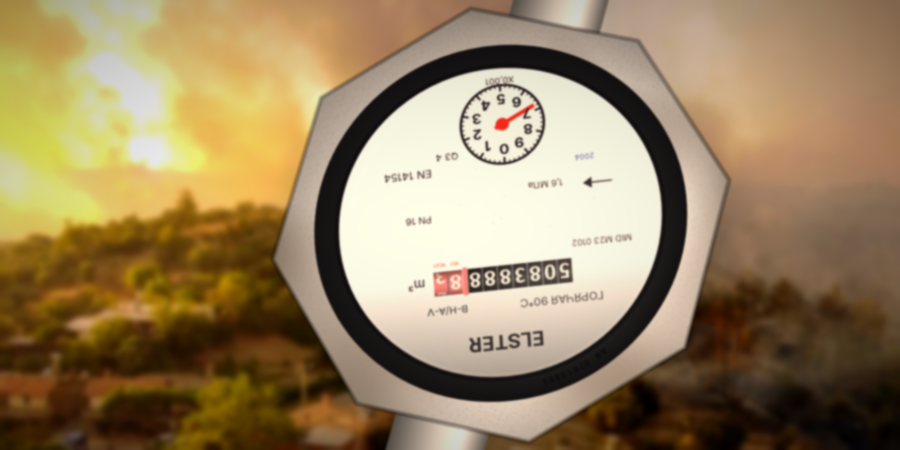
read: 5083888.826 m³
